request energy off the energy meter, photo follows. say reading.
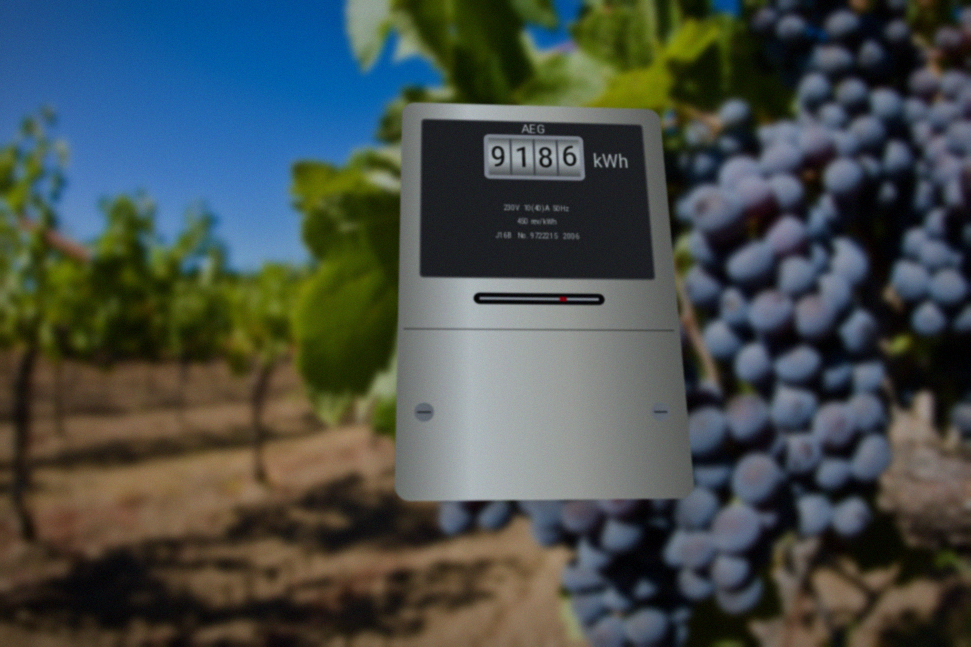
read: 9186 kWh
